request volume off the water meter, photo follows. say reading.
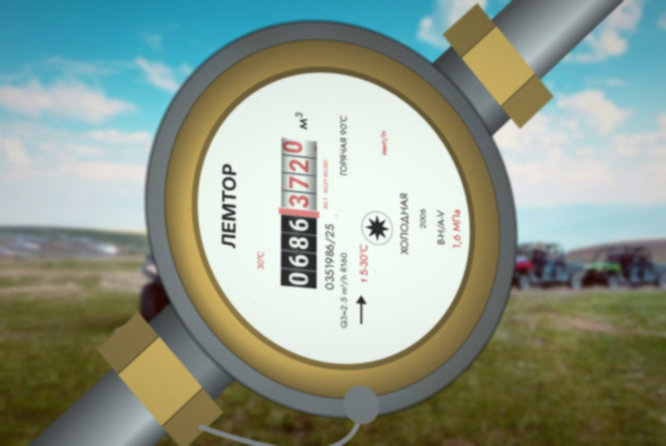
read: 686.3720 m³
